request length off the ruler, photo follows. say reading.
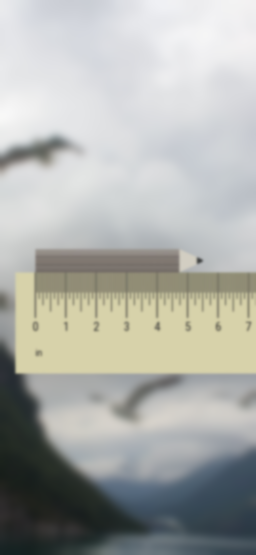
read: 5.5 in
